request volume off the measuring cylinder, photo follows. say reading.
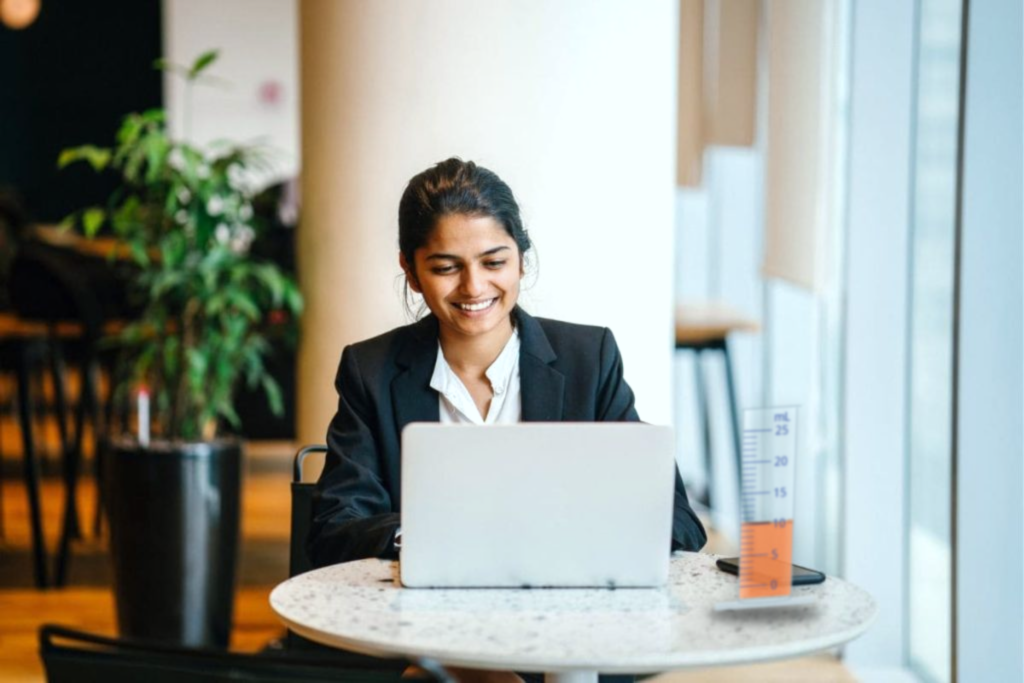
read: 10 mL
